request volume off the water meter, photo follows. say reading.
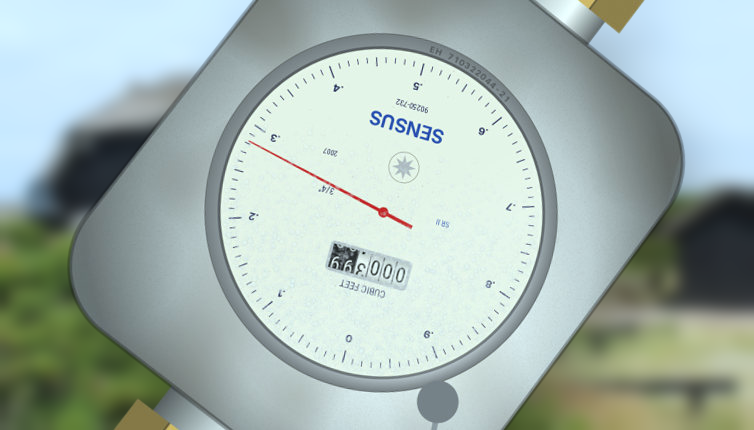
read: 399.28 ft³
